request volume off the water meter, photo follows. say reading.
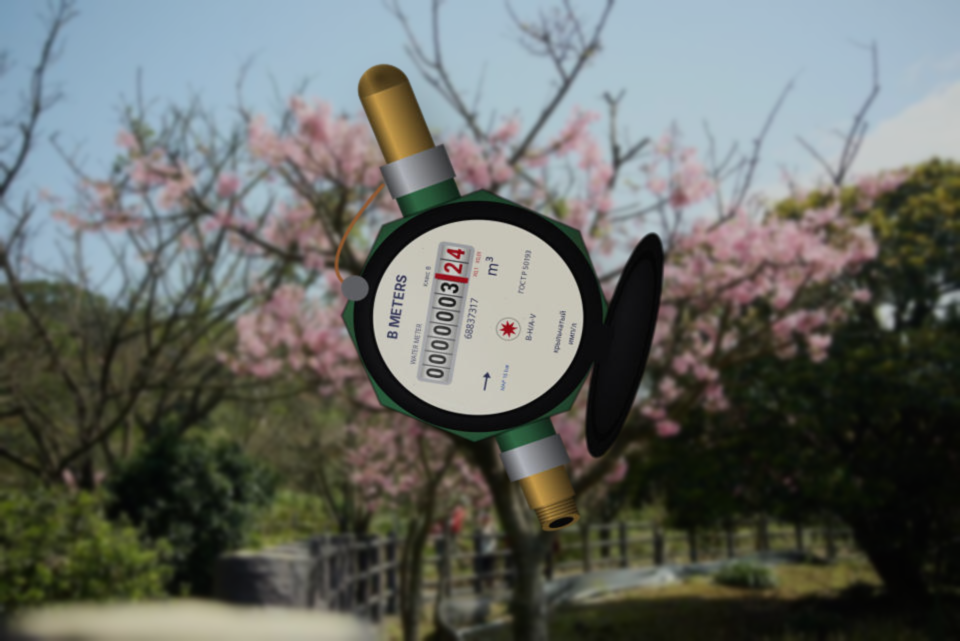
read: 3.24 m³
